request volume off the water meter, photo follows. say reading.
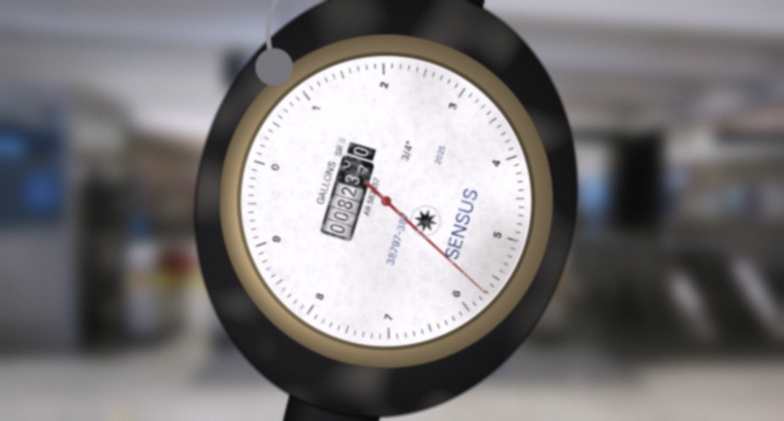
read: 82365.7 gal
